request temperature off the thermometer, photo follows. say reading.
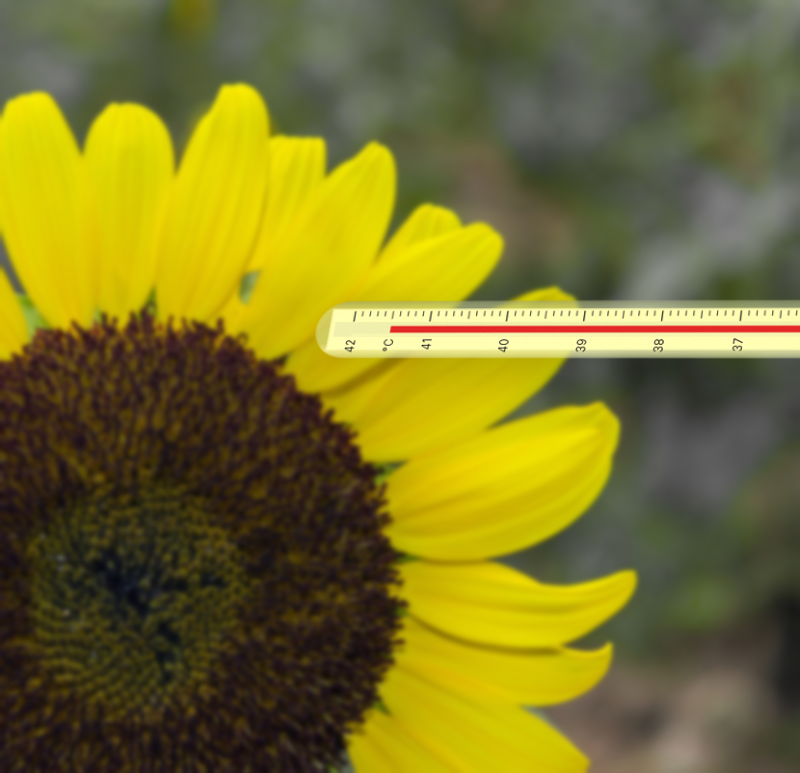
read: 41.5 °C
